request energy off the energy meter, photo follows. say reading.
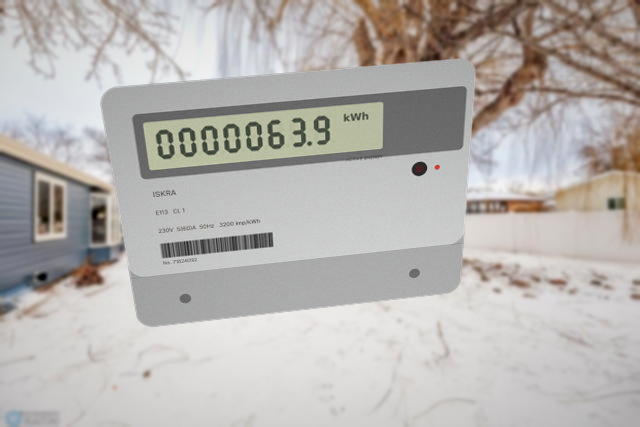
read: 63.9 kWh
